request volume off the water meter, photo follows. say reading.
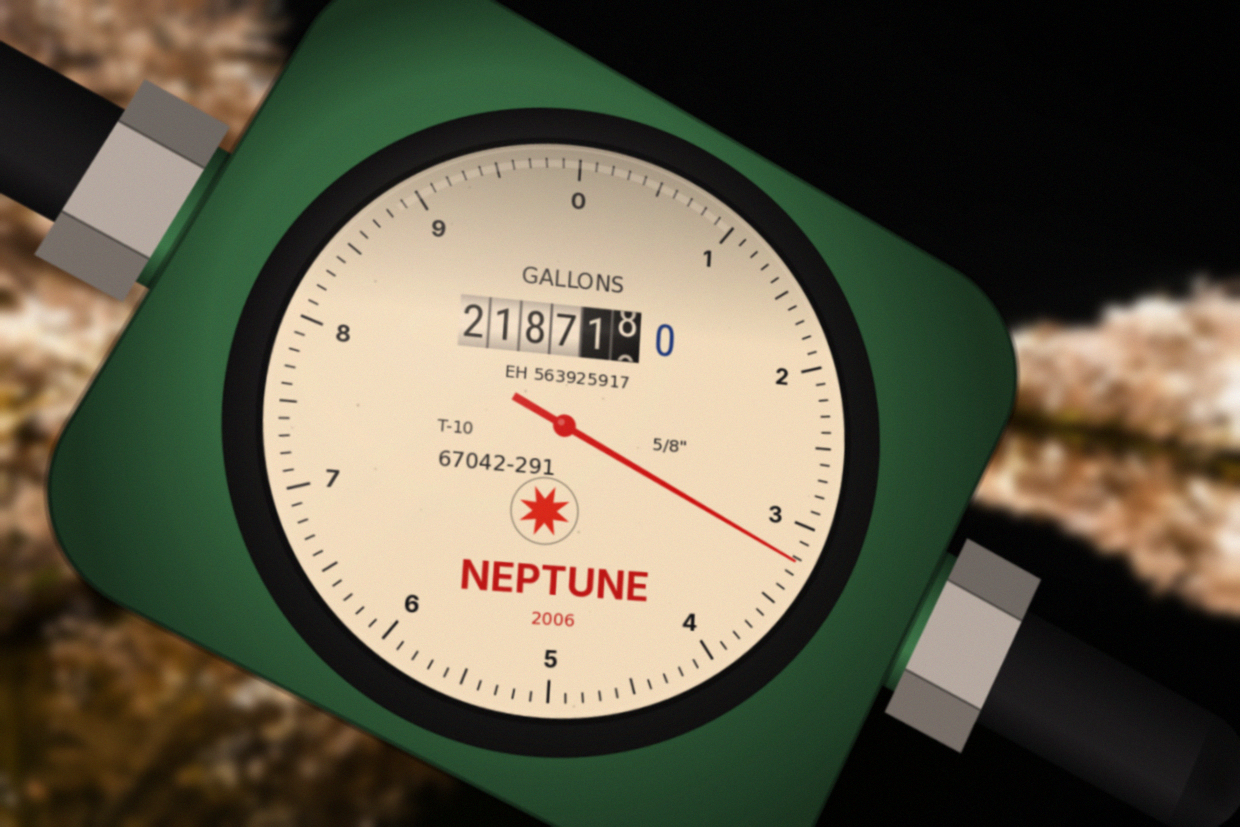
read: 2187183.2 gal
